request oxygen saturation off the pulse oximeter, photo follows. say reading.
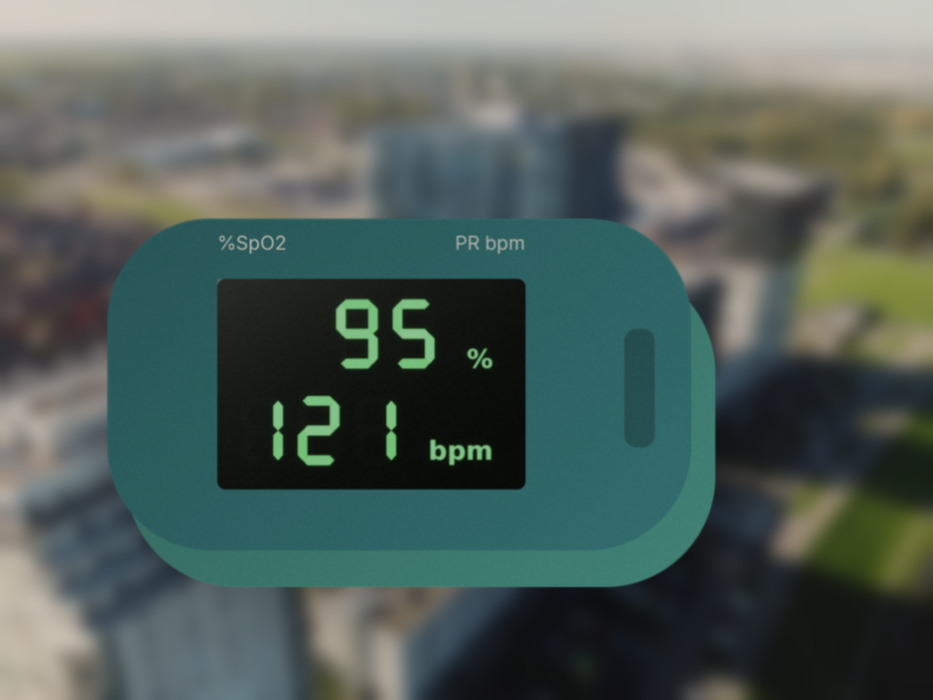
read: 95 %
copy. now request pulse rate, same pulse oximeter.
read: 121 bpm
